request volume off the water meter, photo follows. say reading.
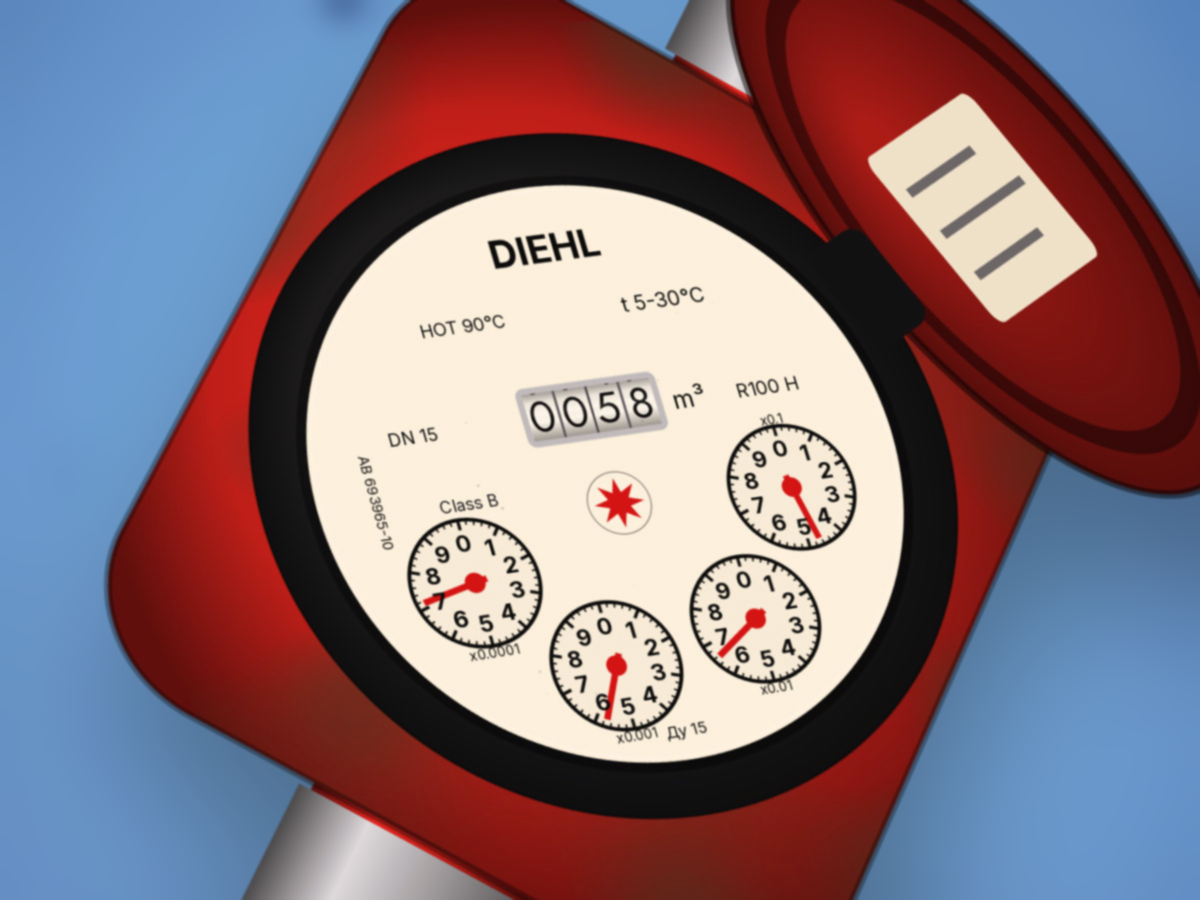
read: 58.4657 m³
